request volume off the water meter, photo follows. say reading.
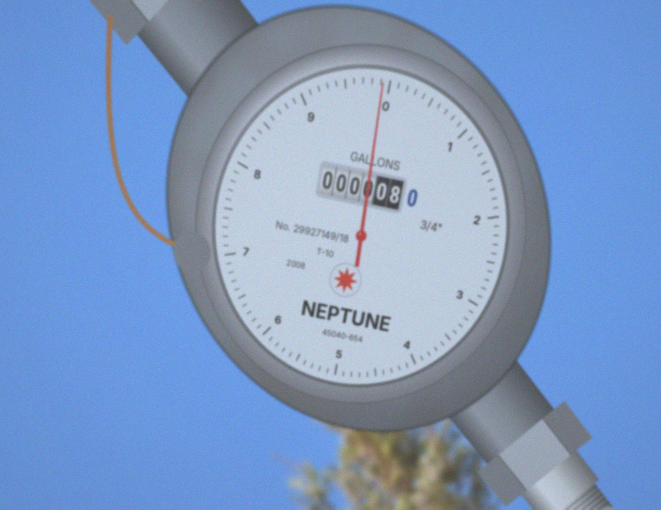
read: 79.9 gal
